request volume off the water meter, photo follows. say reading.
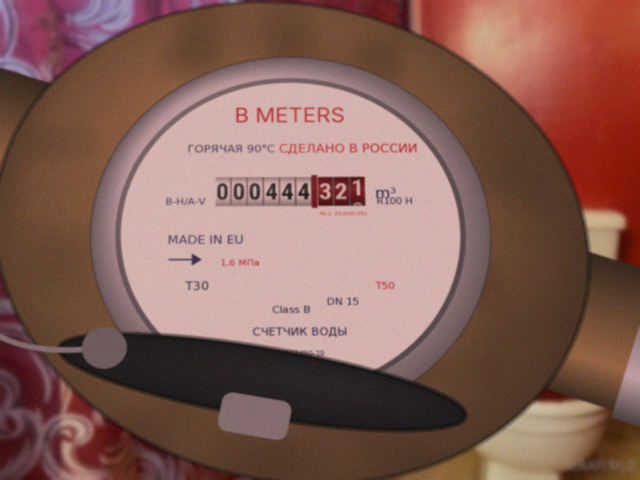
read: 444.321 m³
